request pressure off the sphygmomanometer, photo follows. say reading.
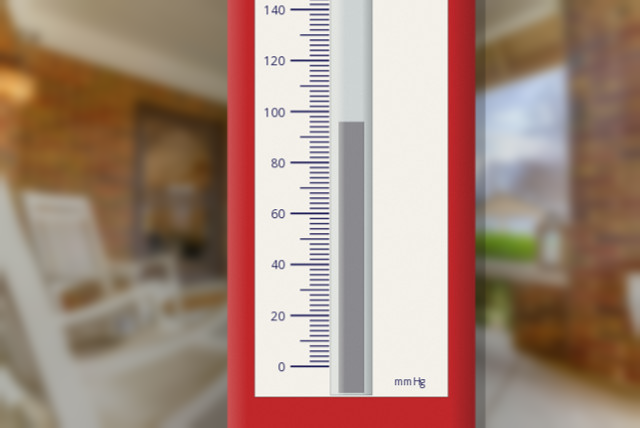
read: 96 mmHg
